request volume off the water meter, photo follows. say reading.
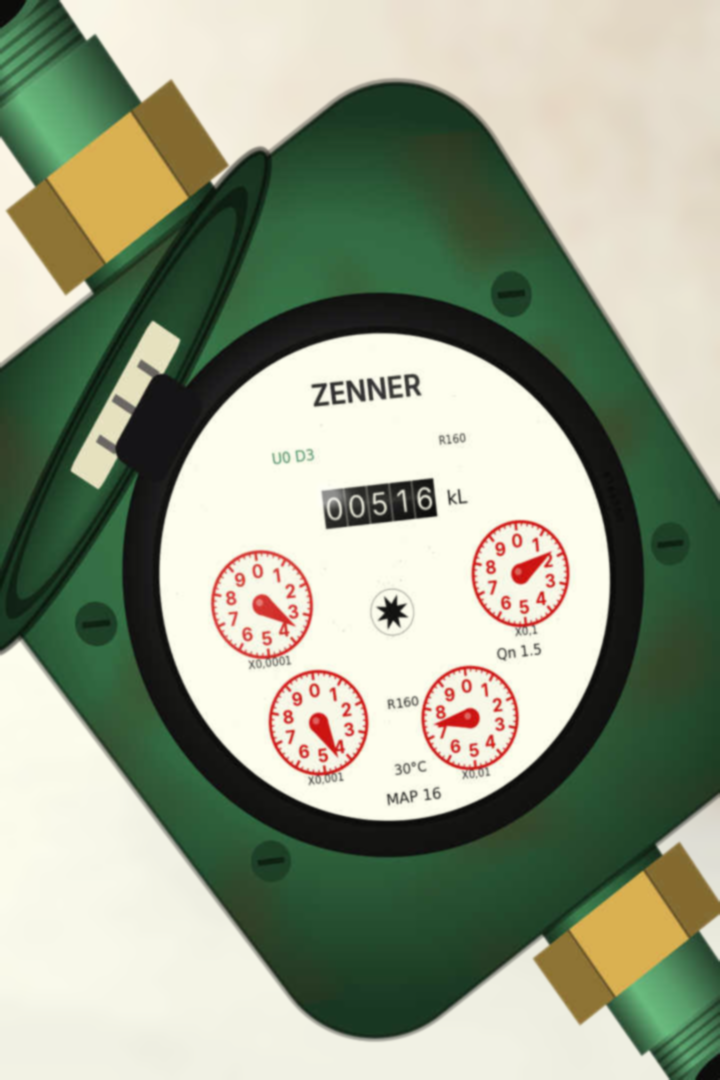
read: 516.1743 kL
